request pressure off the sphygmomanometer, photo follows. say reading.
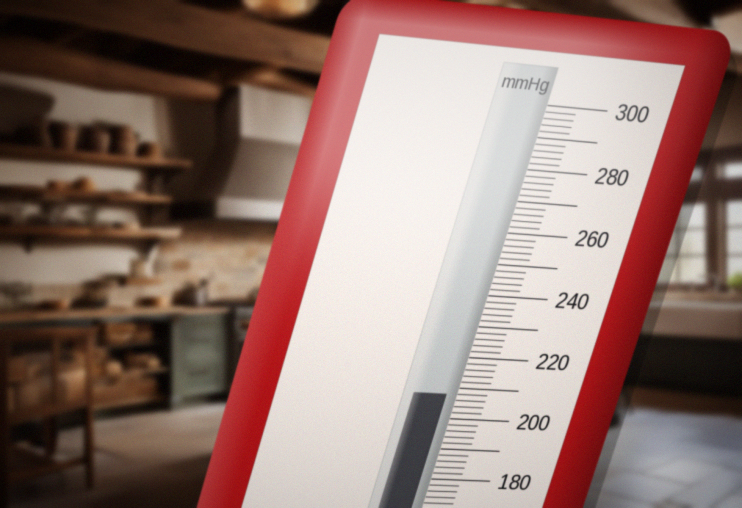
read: 208 mmHg
